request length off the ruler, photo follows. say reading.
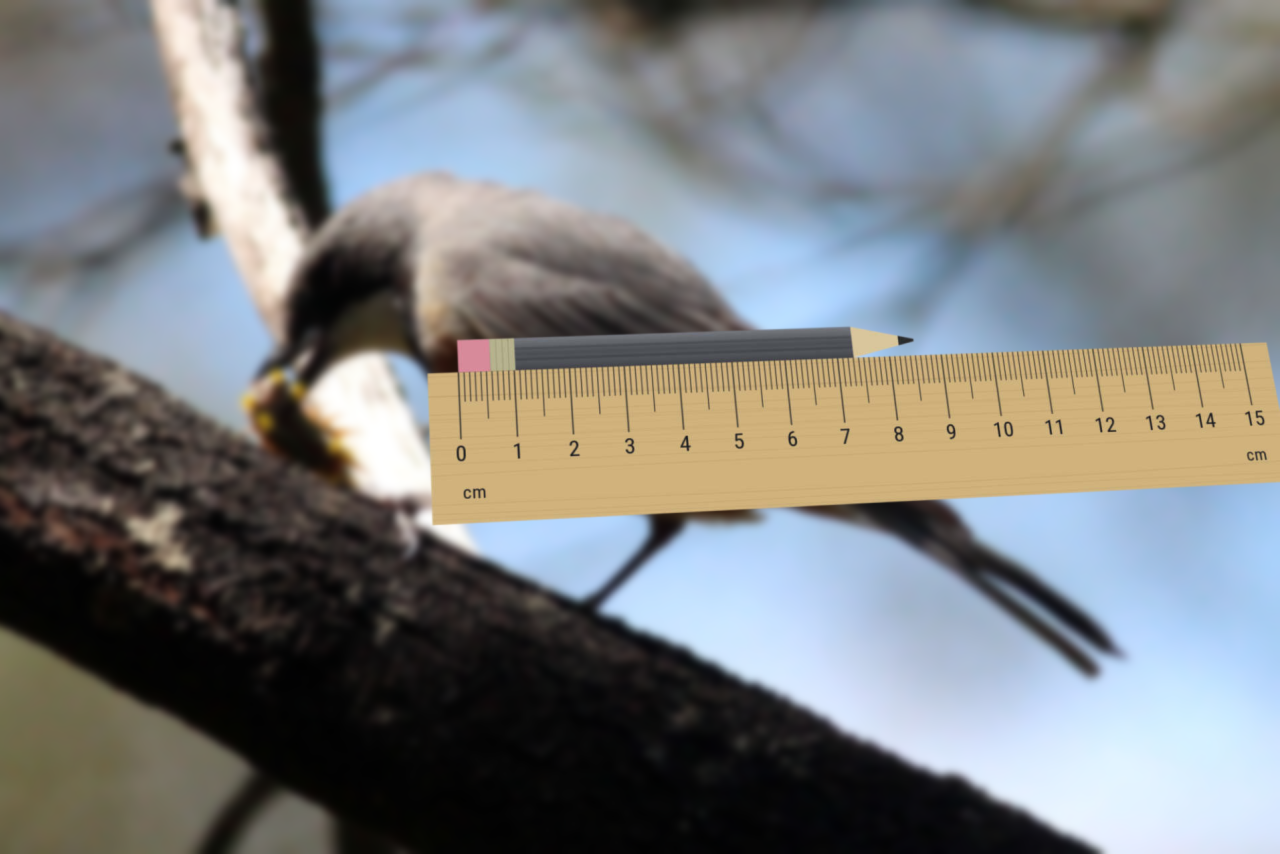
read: 8.5 cm
